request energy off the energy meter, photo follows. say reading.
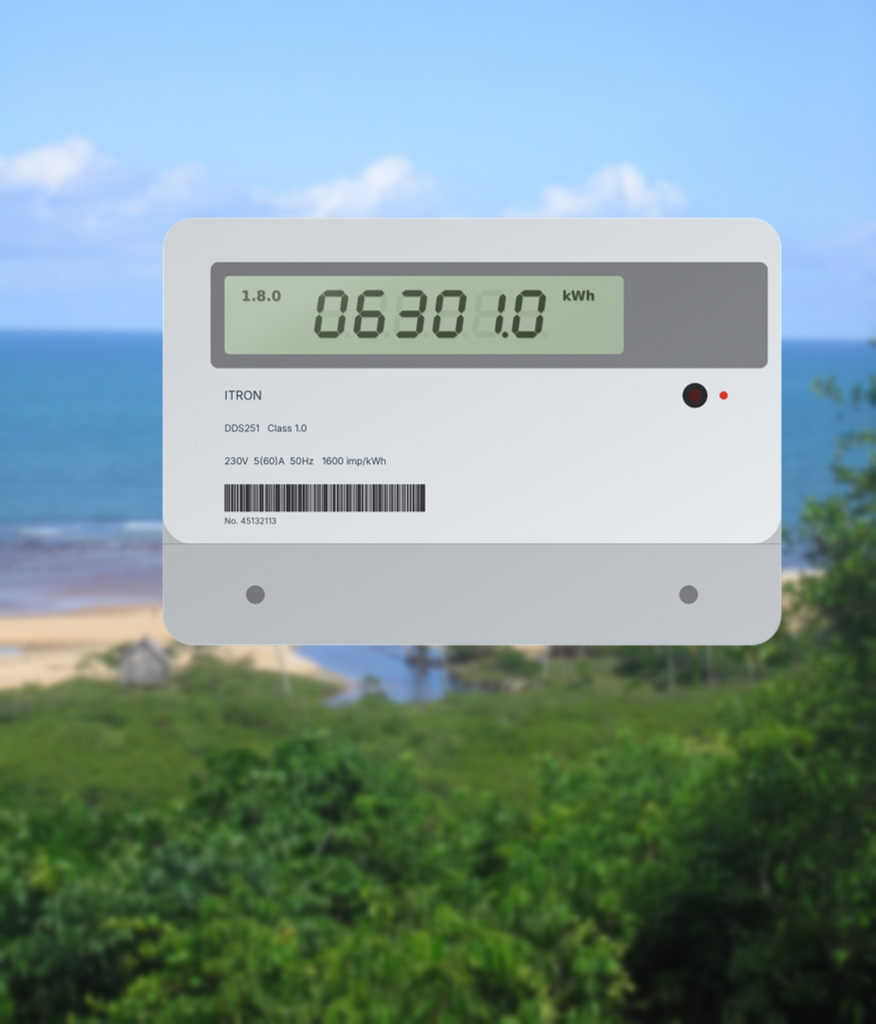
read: 6301.0 kWh
